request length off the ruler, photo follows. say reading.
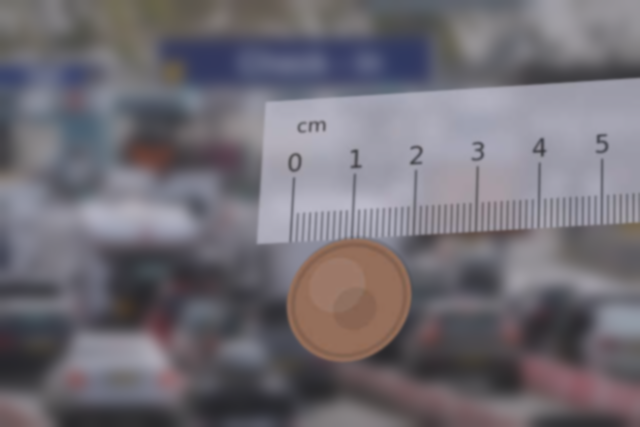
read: 2 cm
